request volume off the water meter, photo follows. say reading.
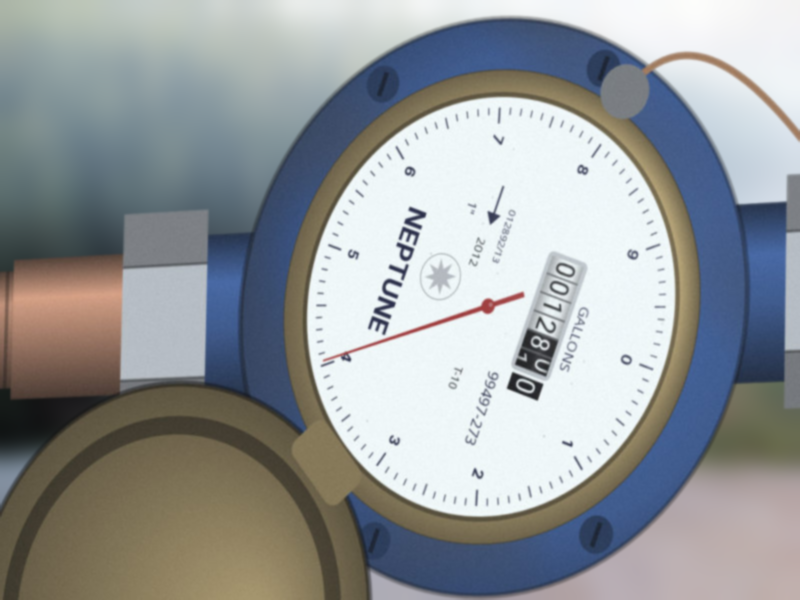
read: 12804.0 gal
